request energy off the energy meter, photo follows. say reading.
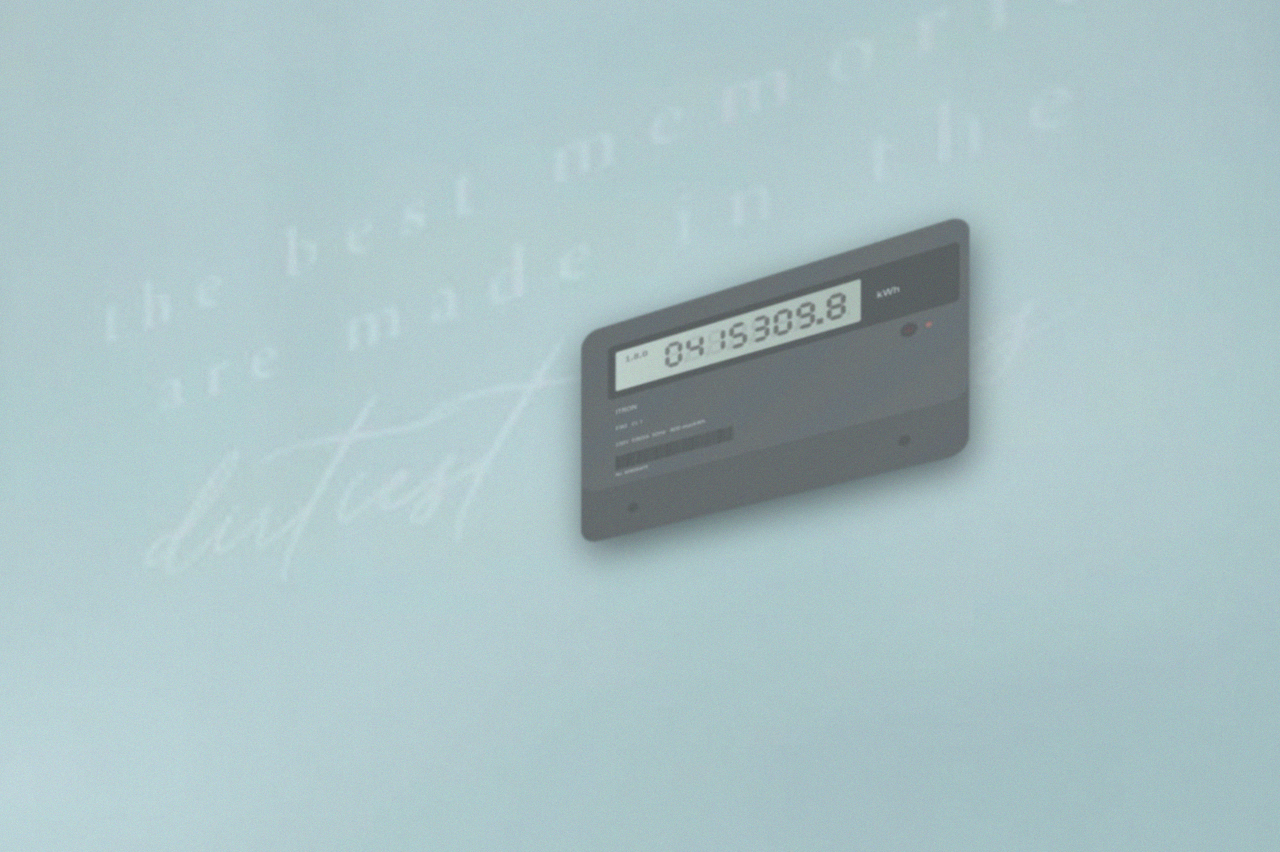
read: 415309.8 kWh
